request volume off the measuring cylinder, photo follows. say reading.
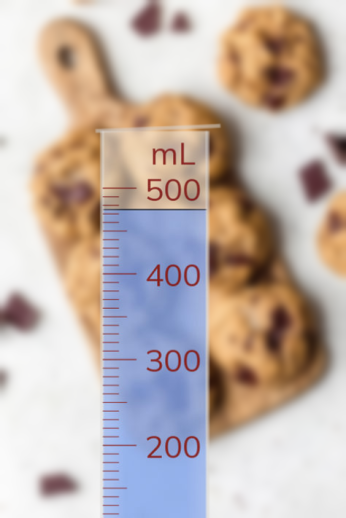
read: 475 mL
